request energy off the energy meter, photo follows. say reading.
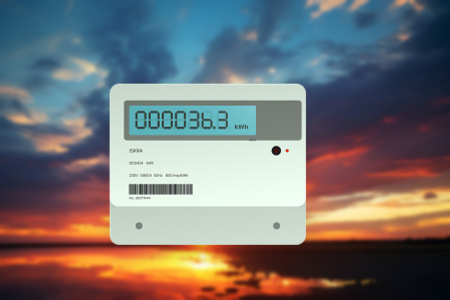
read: 36.3 kWh
